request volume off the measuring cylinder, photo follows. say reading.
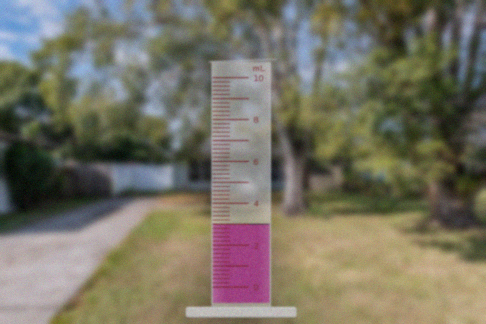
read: 3 mL
